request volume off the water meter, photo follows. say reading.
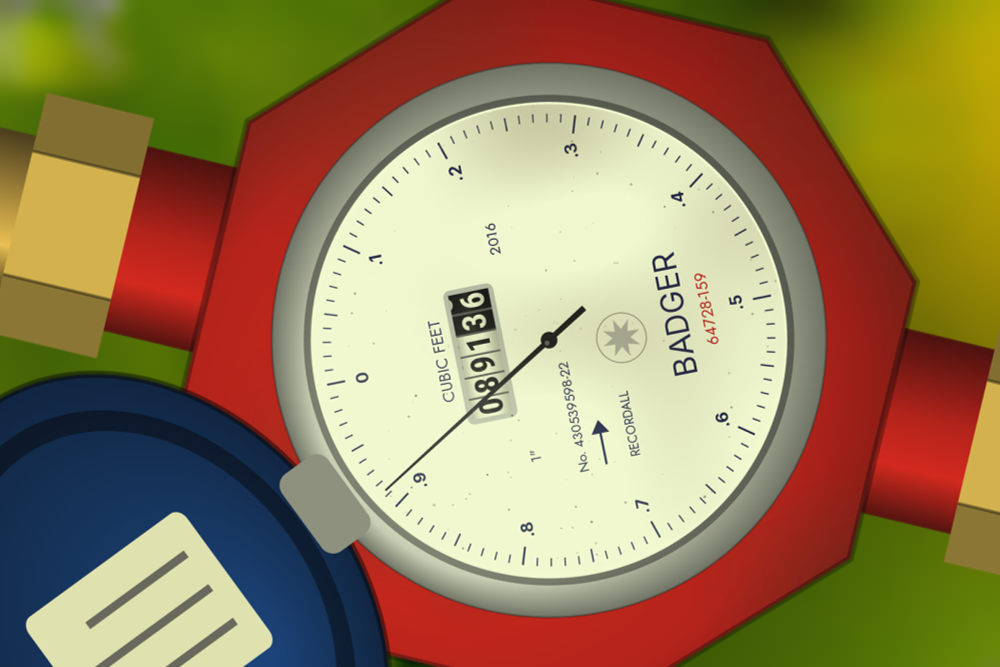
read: 89135.91 ft³
